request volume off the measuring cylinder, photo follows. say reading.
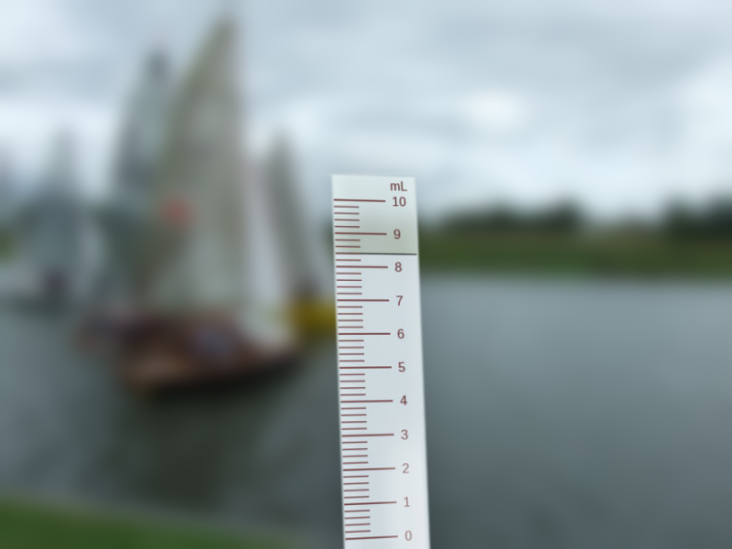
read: 8.4 mL
